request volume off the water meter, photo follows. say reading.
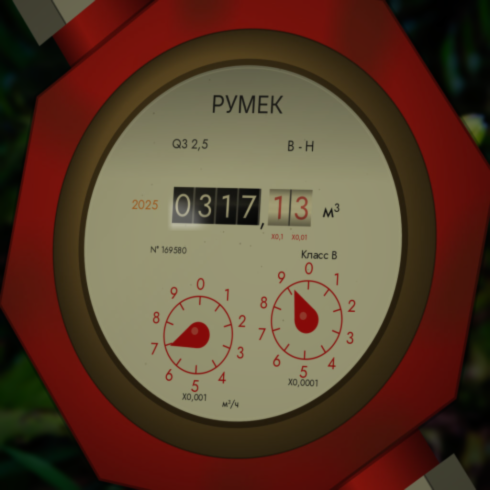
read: 317.1369 m³
